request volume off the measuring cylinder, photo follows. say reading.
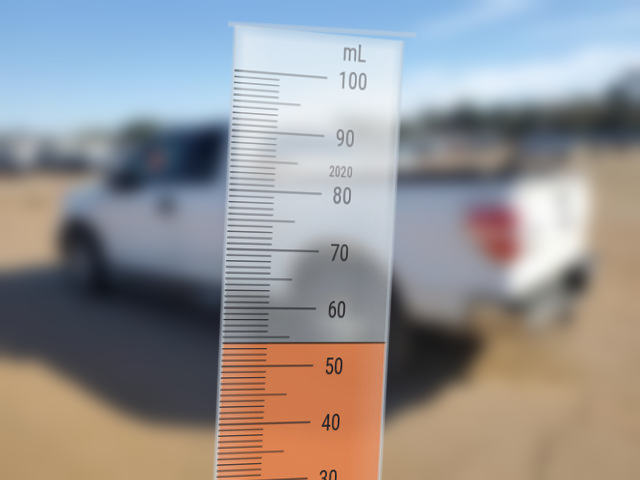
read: 54 mL
